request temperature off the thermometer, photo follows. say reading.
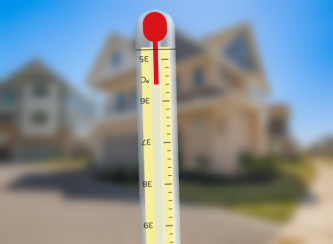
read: 35.6 °C
